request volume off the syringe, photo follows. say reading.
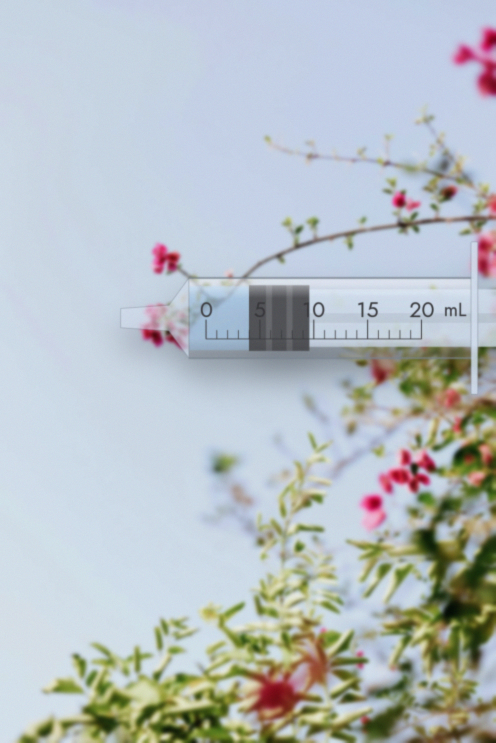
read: 4 mL
